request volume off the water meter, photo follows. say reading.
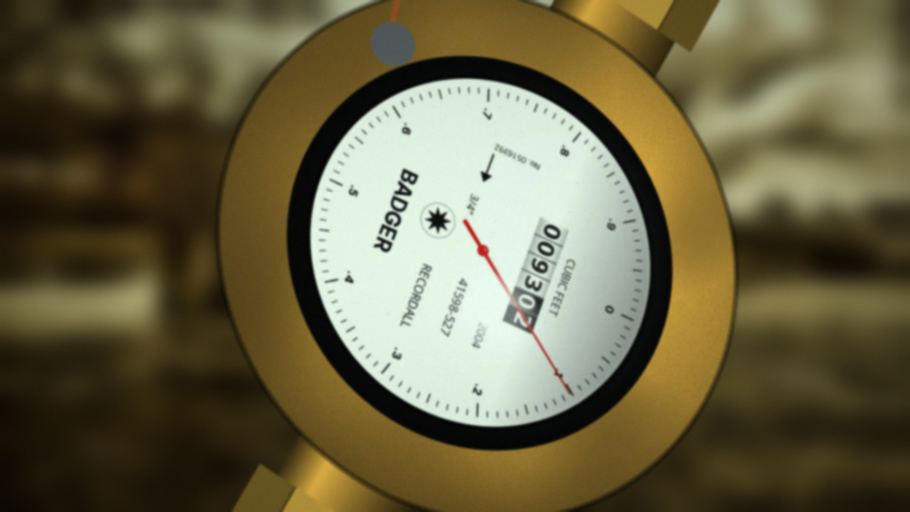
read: 9302.10 ft³
